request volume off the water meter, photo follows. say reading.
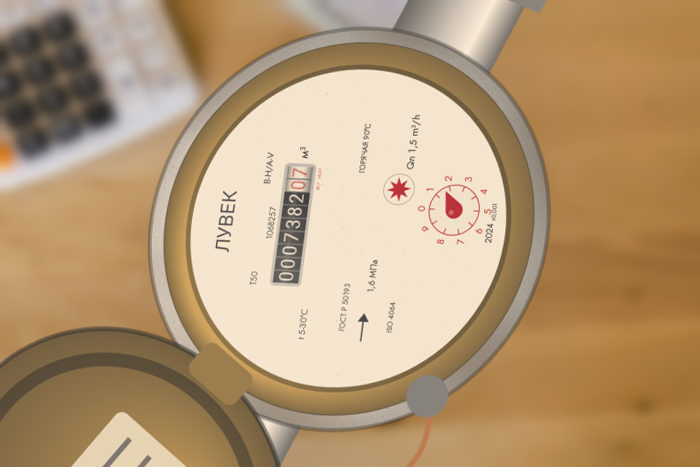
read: 7382.071 m³
